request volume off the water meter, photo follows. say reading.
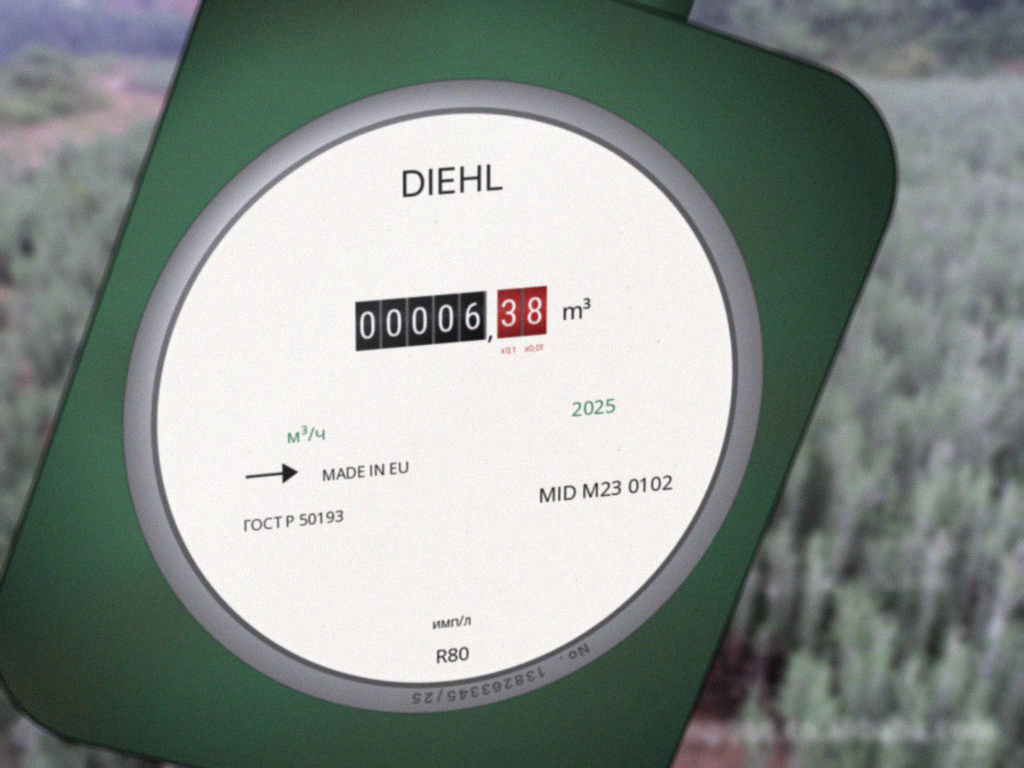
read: 6.38 m³
